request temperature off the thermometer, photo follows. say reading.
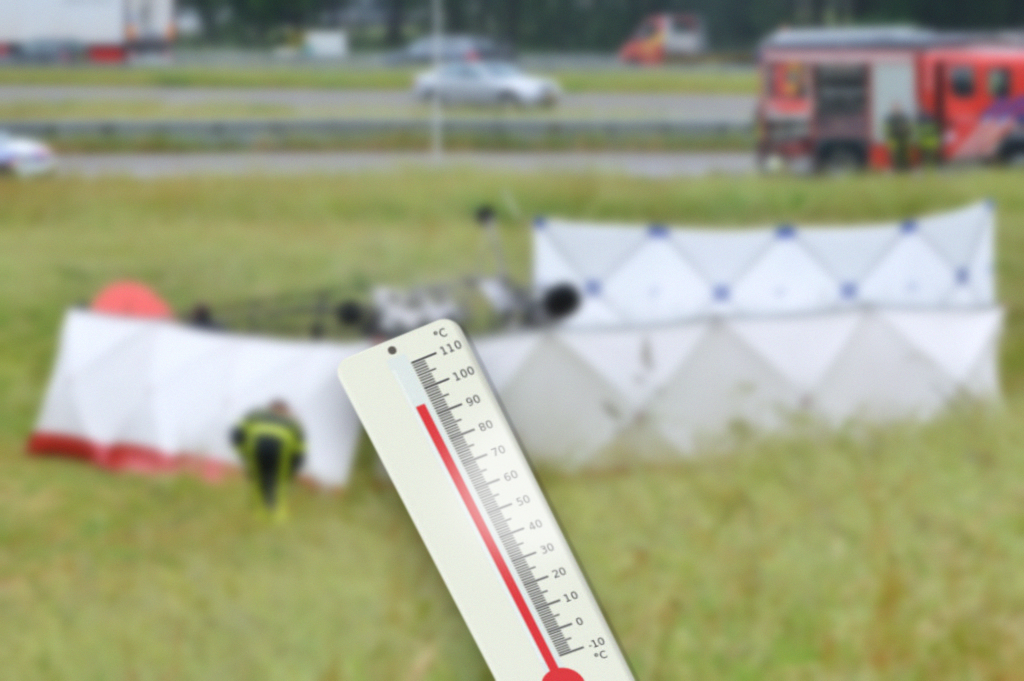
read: 95 °C
